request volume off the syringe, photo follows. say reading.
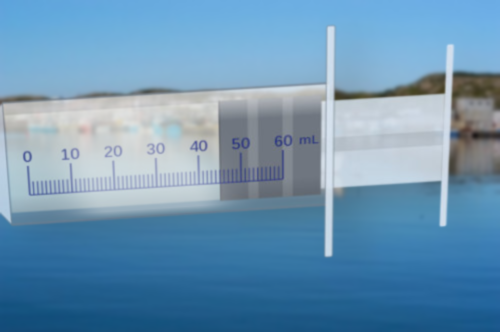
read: 45 mL
